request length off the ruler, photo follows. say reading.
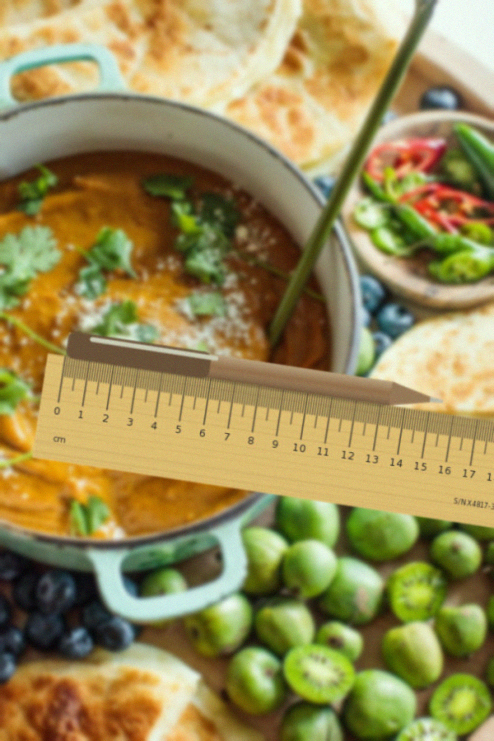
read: 15.5 cm
